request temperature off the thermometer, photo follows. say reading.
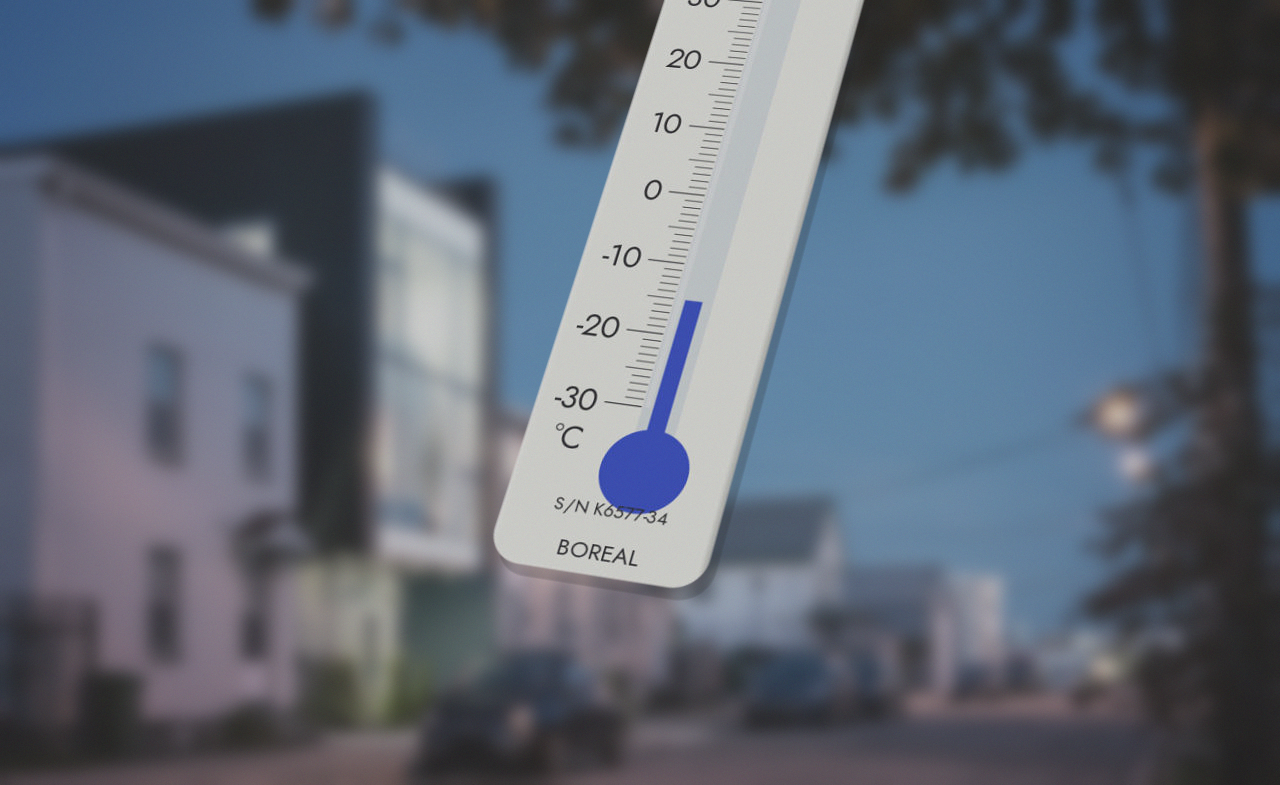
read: -15 °C
